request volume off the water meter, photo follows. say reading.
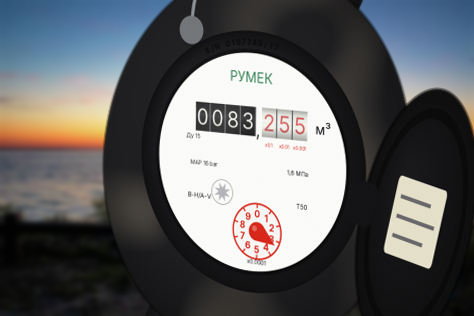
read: 83.2553 m³
